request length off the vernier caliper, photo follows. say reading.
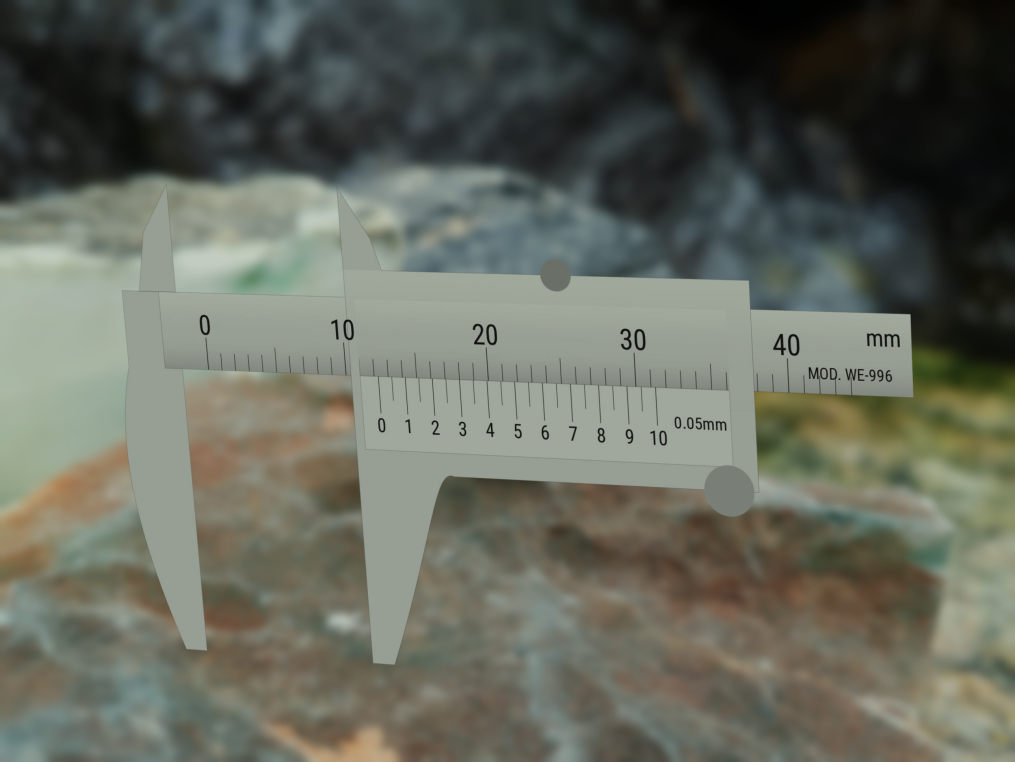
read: 12.3 mm
